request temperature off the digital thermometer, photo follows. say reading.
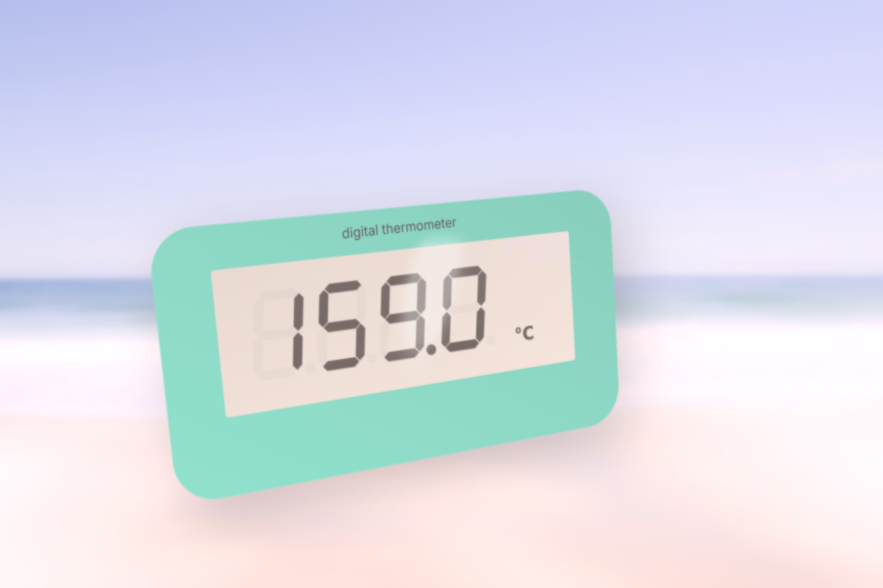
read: 159.0 °C
